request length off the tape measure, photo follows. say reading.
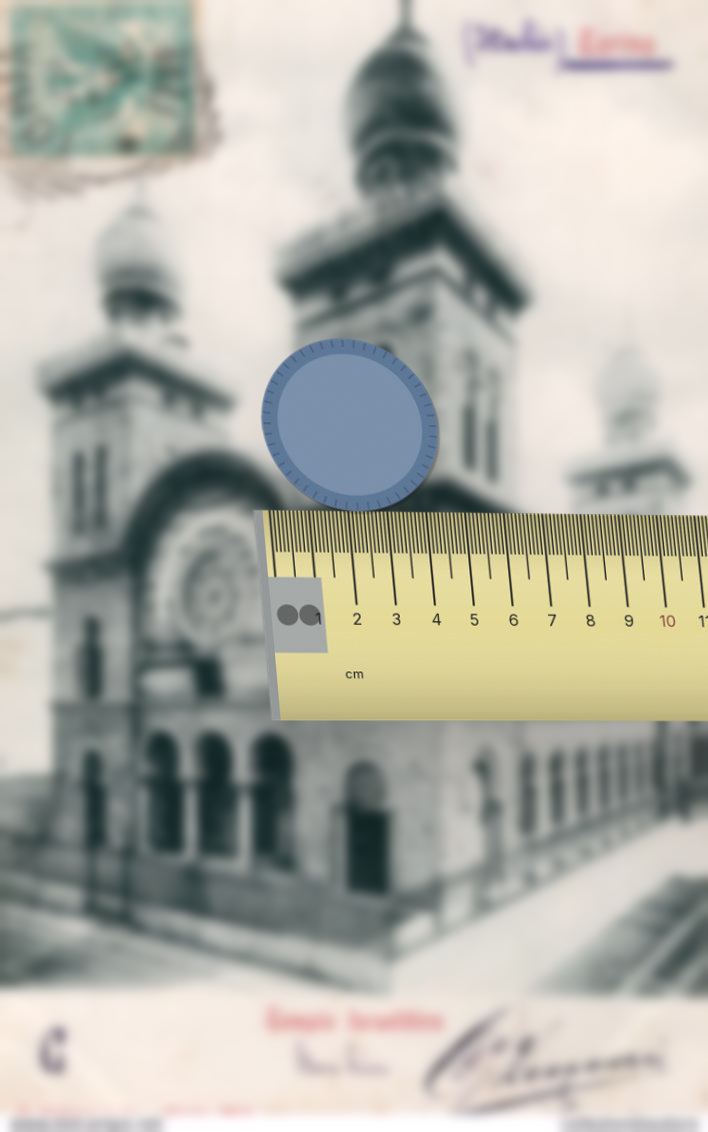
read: 4.5 cm
